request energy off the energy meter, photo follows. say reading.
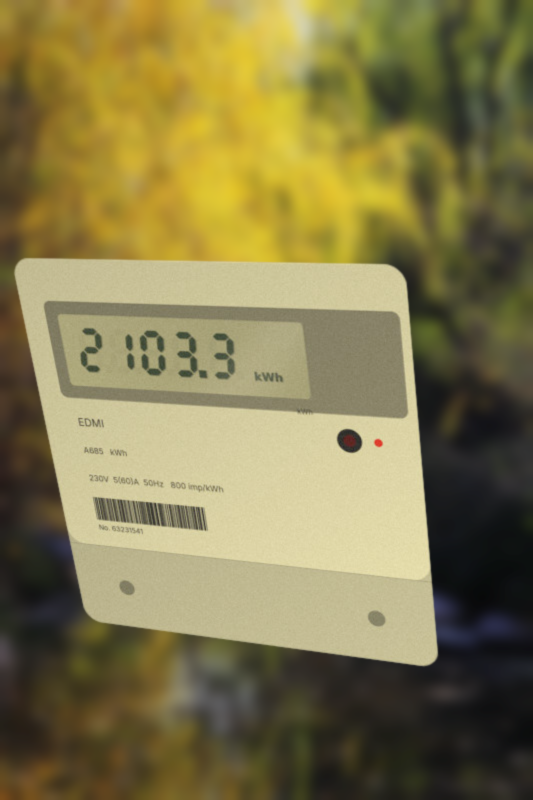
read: 2103.3 kWh
